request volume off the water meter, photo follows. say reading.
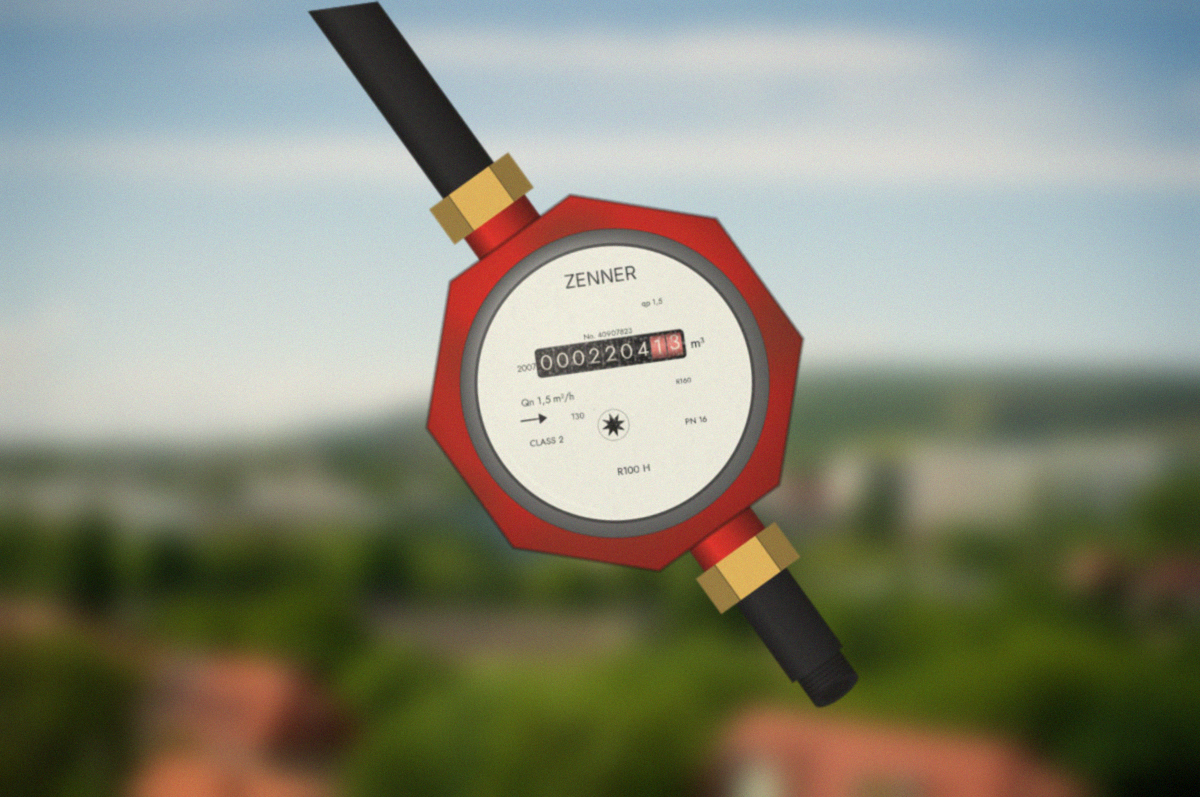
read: 2204.13 m³
